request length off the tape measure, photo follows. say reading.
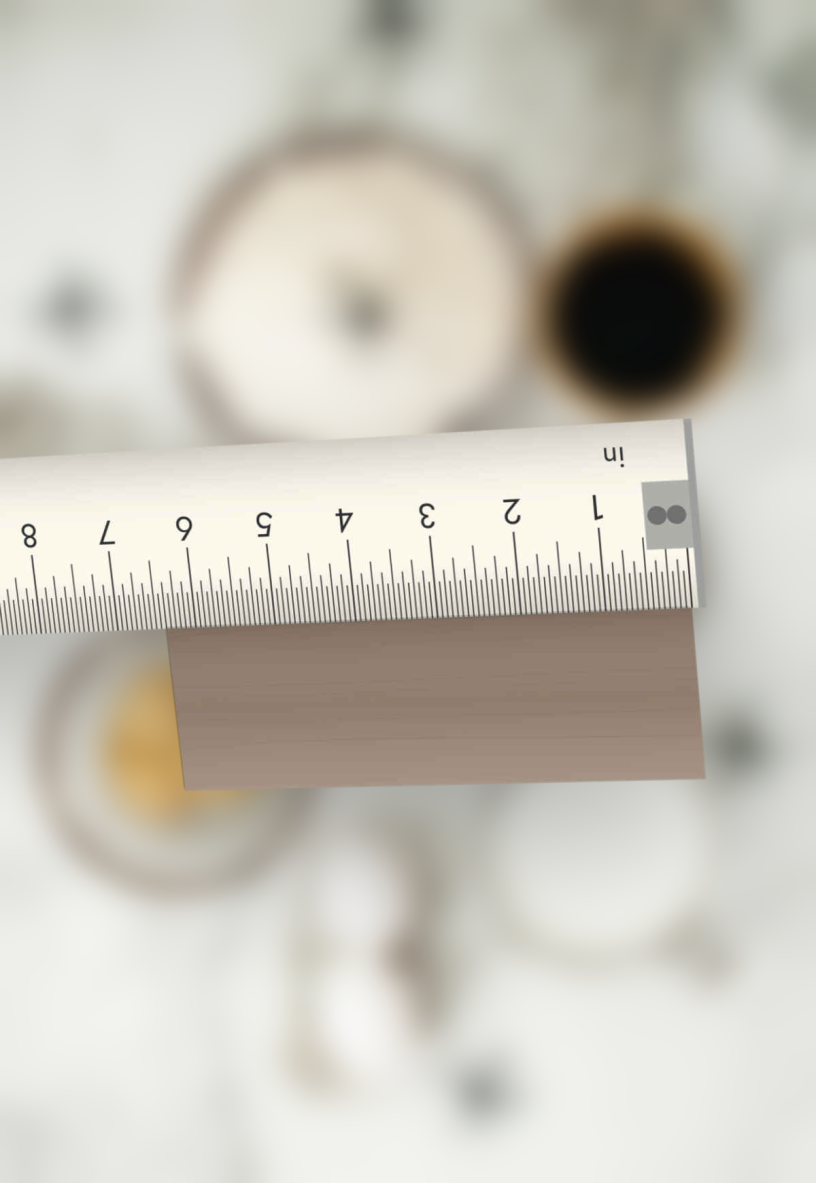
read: 6.375 in
